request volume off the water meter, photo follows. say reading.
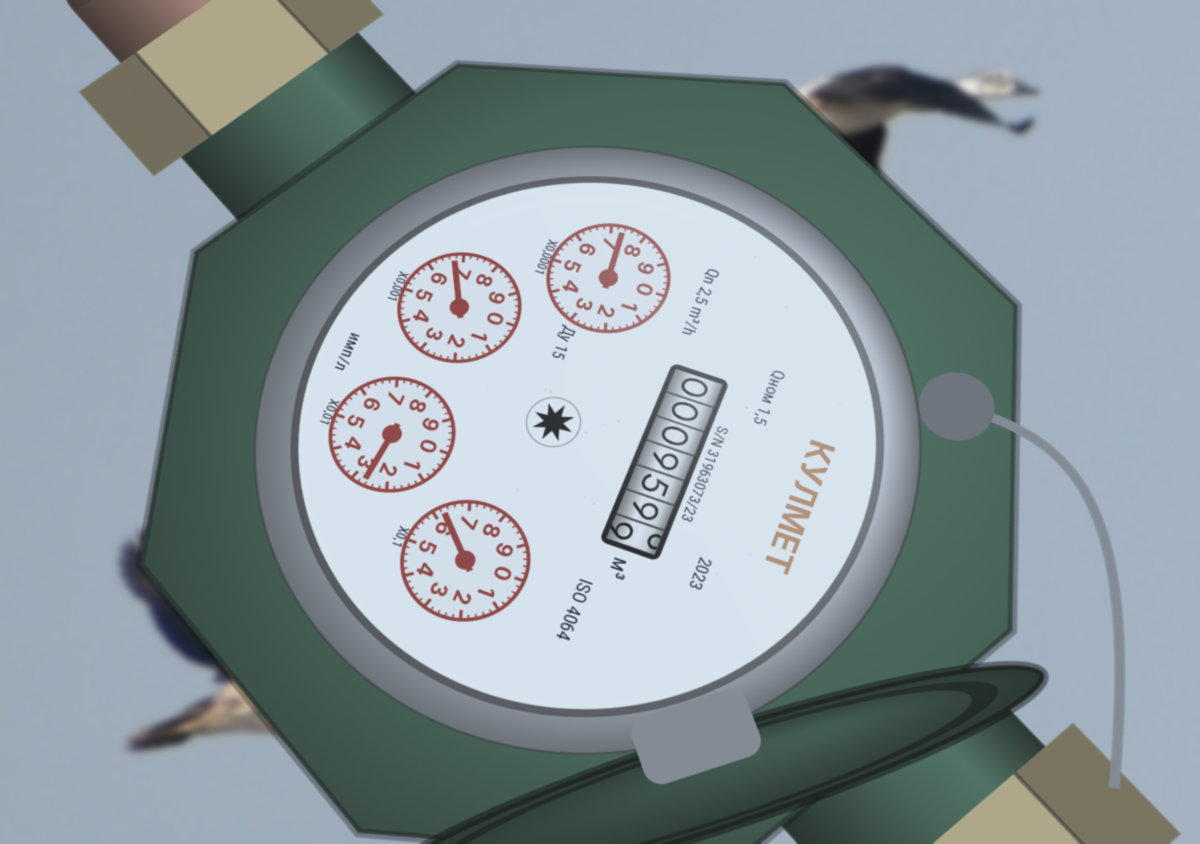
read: 9598.6267 m³
